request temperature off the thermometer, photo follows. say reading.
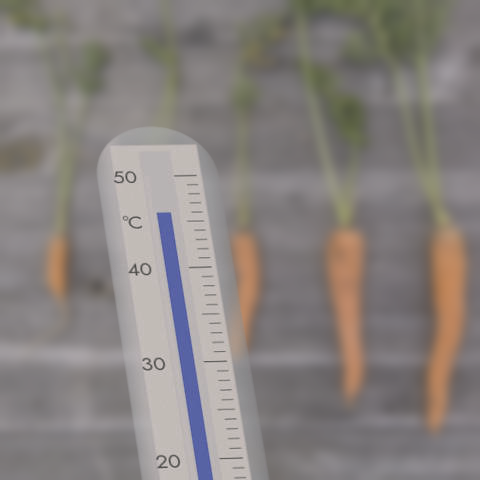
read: 46 °C
